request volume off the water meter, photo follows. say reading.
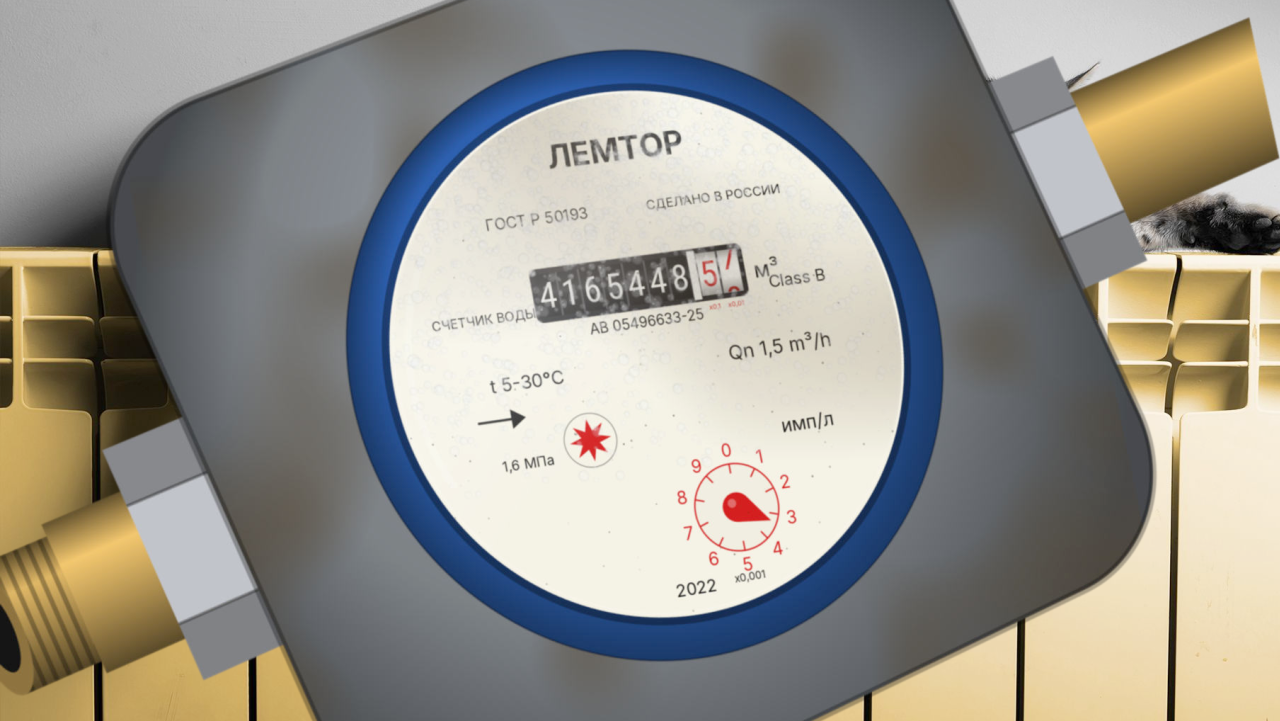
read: 4165448.573 m³
